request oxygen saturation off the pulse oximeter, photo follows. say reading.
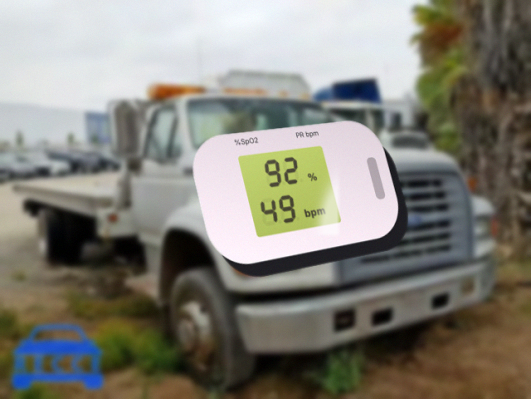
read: 92 %
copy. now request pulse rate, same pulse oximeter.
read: 49 bpm
